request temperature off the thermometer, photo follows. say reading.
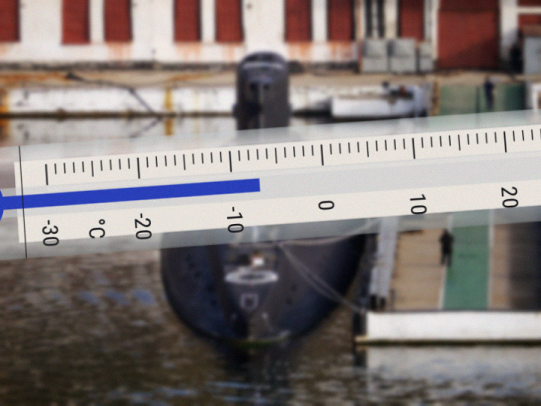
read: -7 °C
